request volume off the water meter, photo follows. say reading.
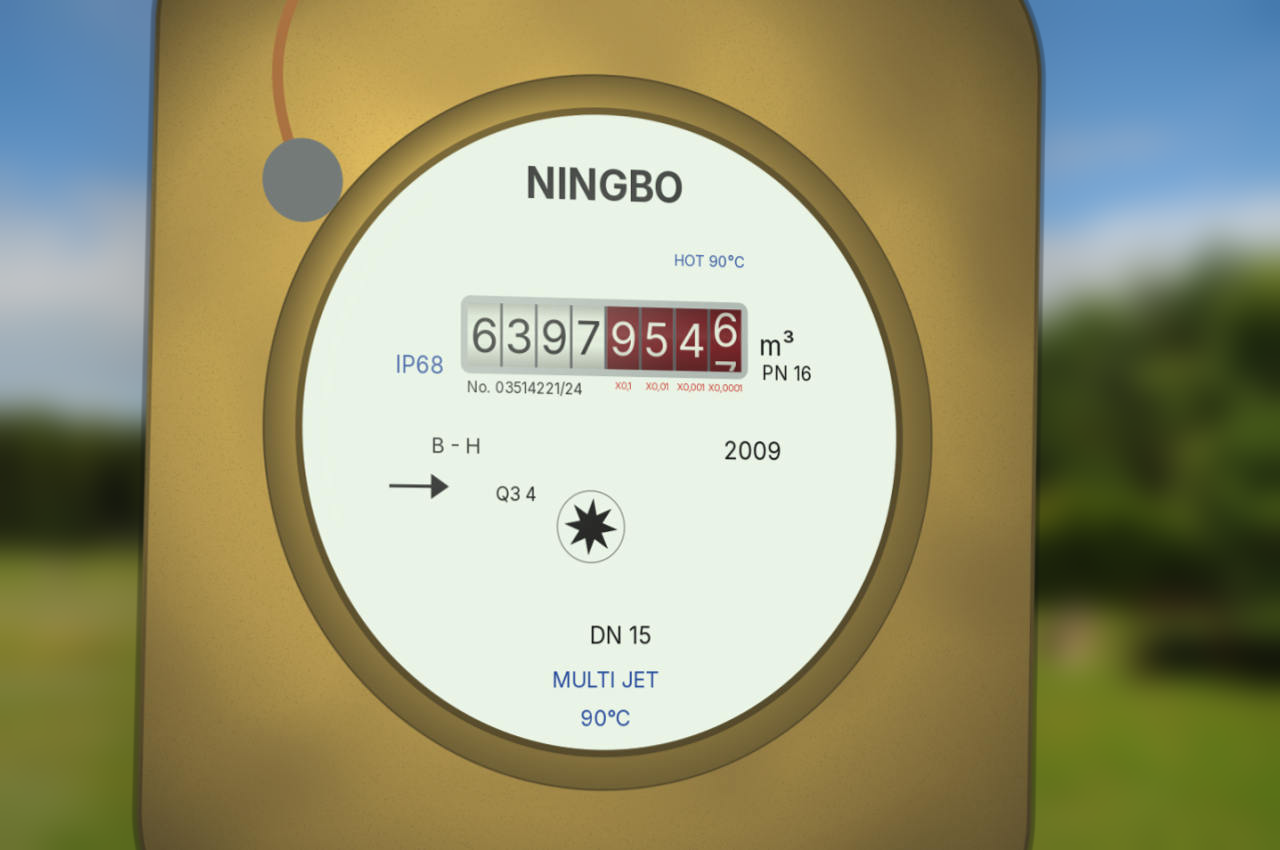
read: 6397.9546 m³
